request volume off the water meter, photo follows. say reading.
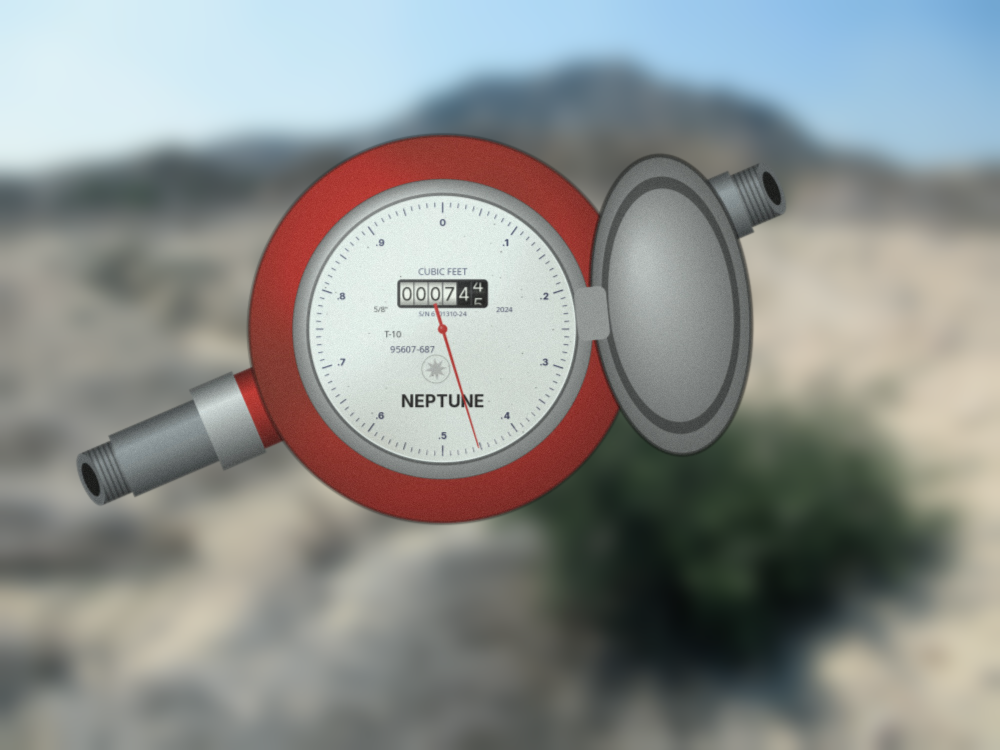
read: 744.45 ft³
